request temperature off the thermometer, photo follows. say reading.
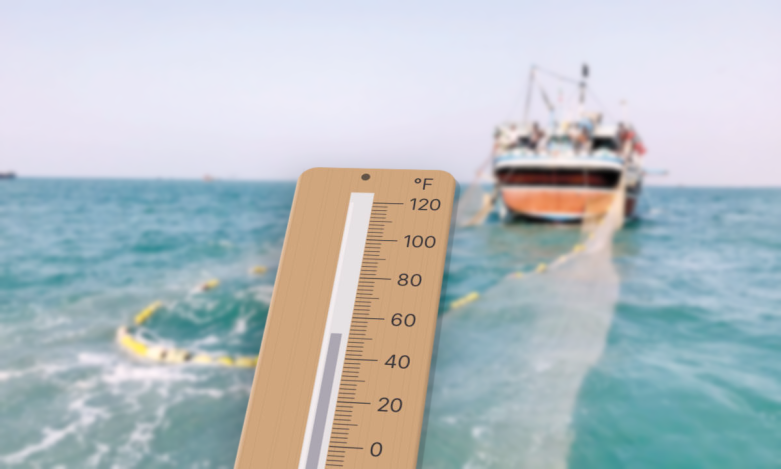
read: 52 °F
